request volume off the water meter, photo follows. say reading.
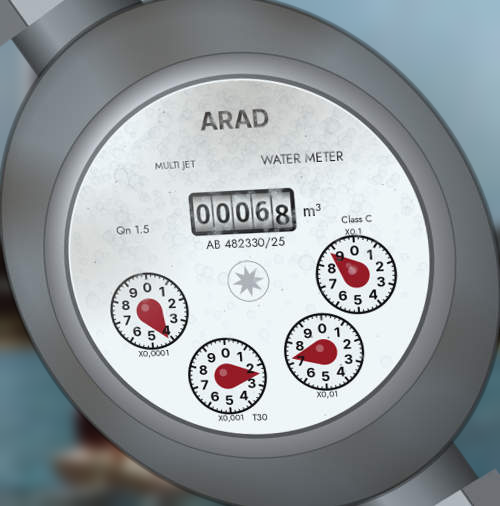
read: 67.8724 m³
